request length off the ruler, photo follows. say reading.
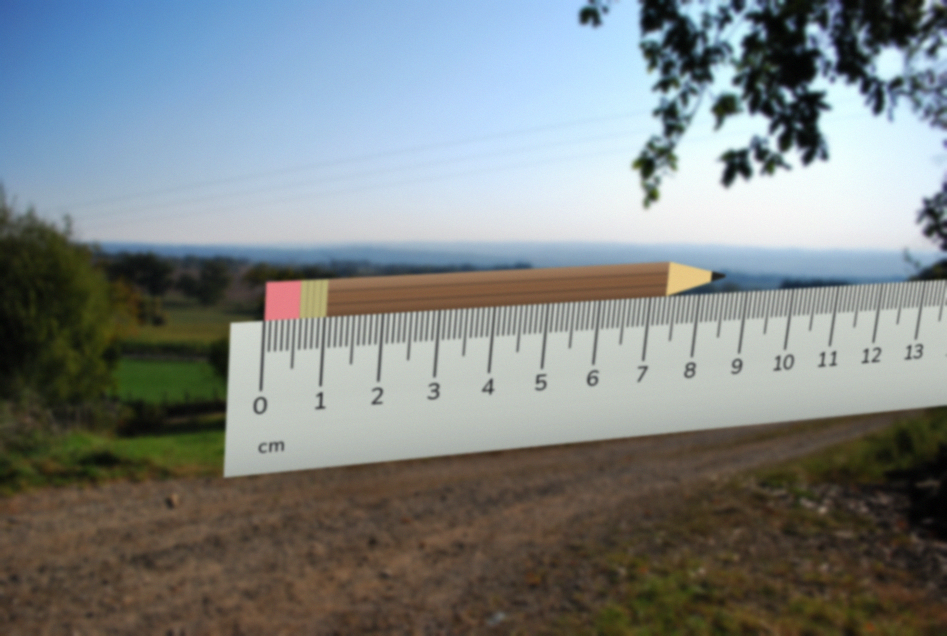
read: 8.5 cm
